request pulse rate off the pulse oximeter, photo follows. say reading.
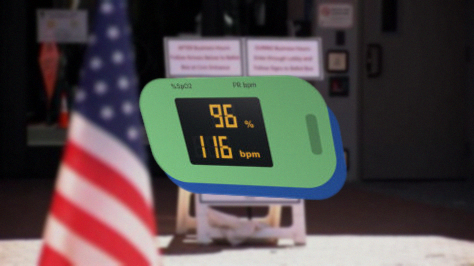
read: 116 bpm
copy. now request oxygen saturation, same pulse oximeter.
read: 96 %
